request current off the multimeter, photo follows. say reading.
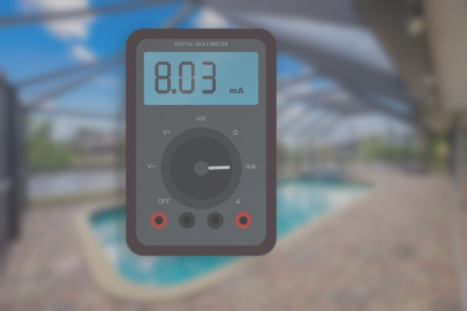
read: 8.03 mA
